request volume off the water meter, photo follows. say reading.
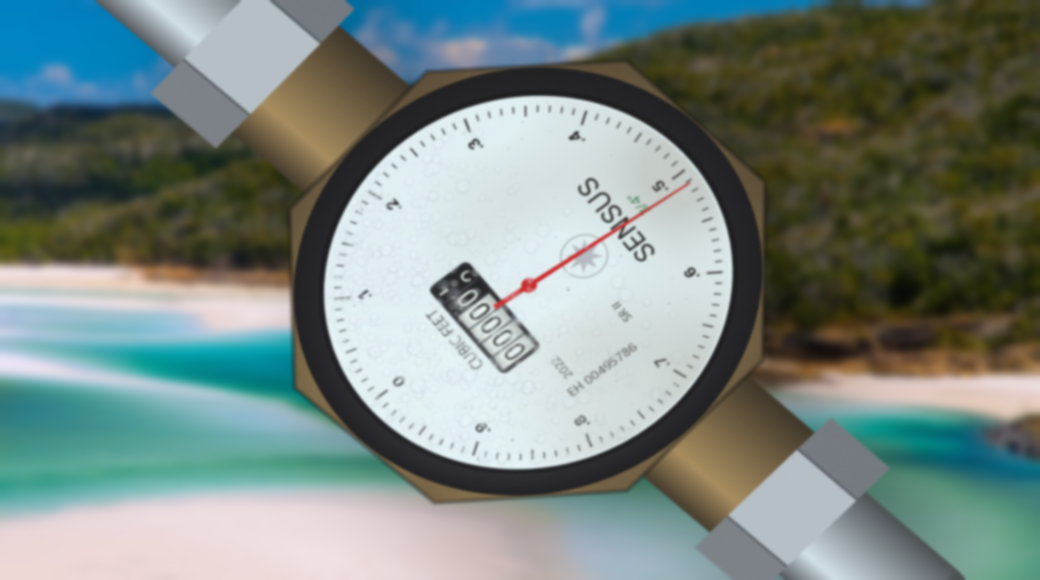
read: 1.51 ft³
